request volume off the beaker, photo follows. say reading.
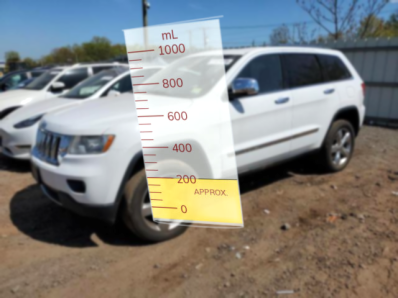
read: 200 mL
